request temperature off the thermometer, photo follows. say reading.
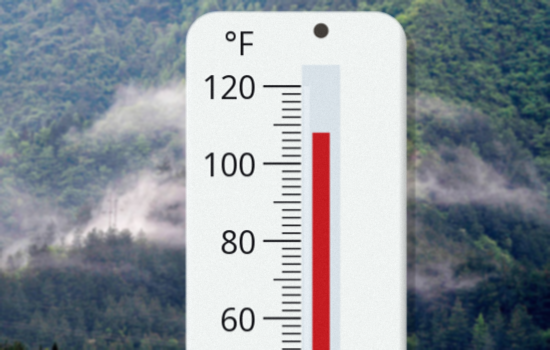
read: 108 °F
